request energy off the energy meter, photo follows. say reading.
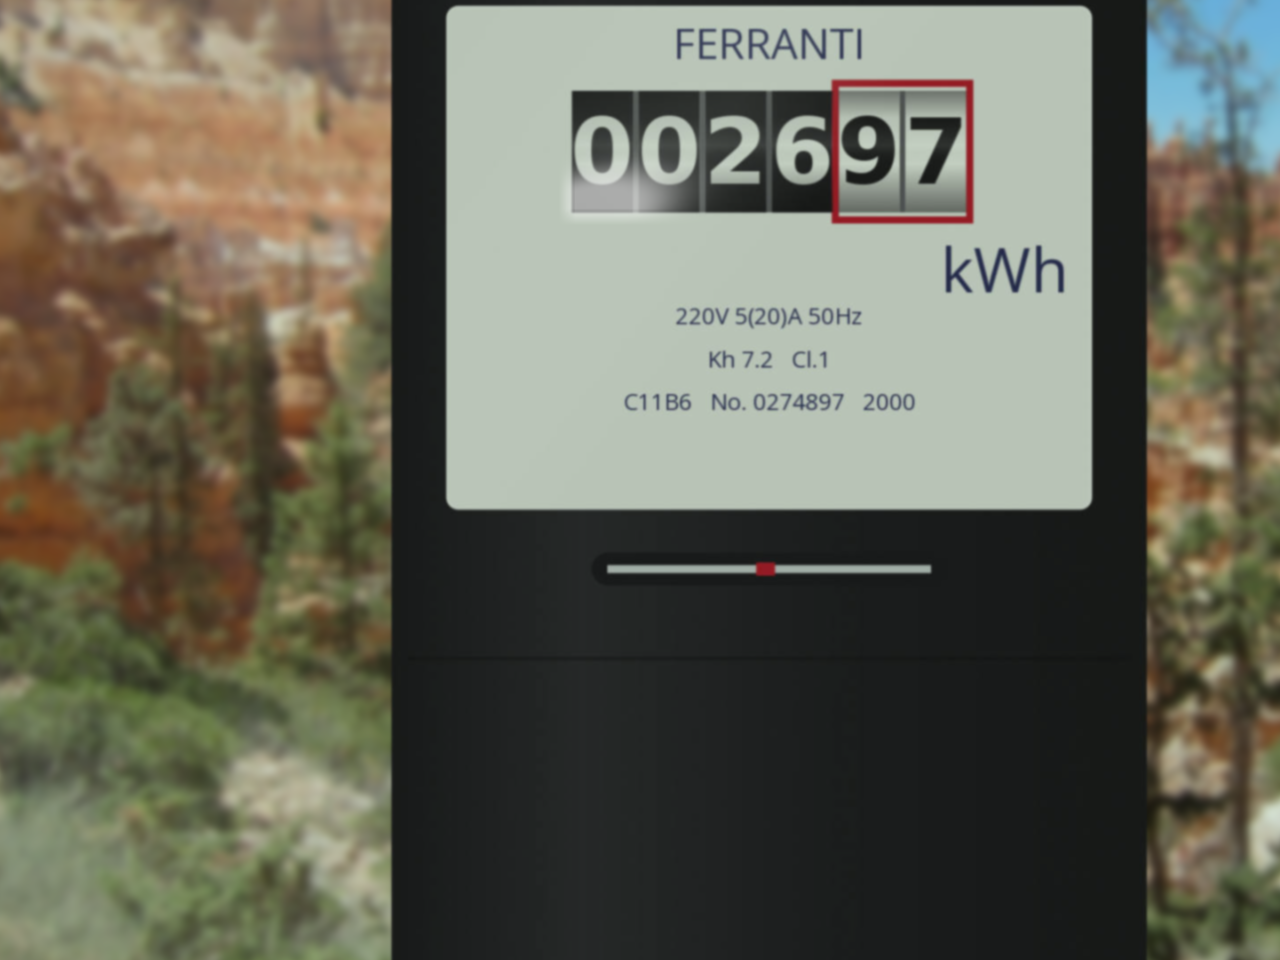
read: 26.97 kWh
